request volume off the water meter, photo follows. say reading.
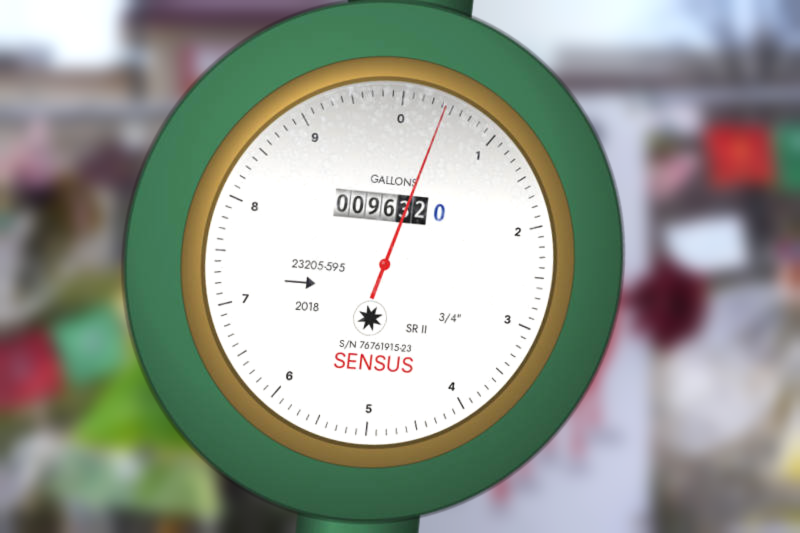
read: 96320.4 gal
